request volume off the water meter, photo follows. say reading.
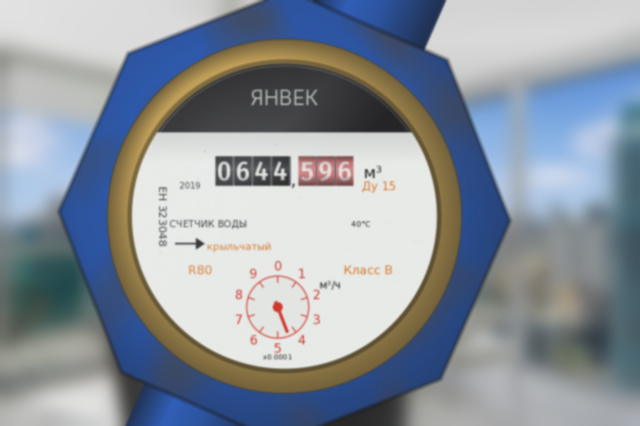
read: 644.5964 m³
